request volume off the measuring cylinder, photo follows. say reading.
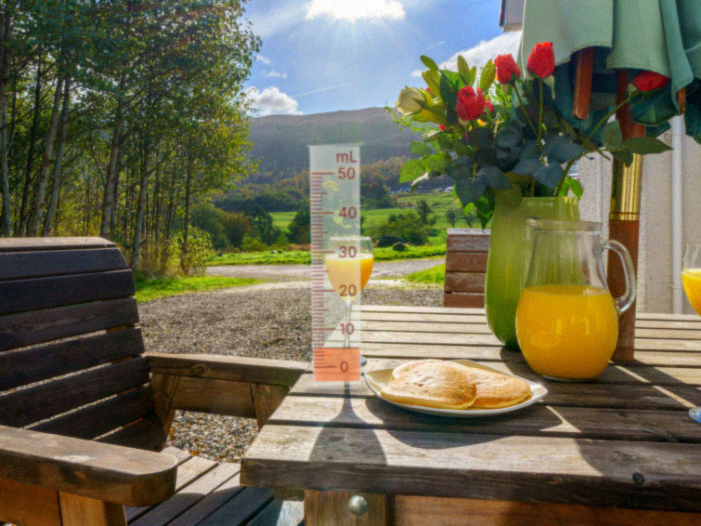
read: 5 mL
